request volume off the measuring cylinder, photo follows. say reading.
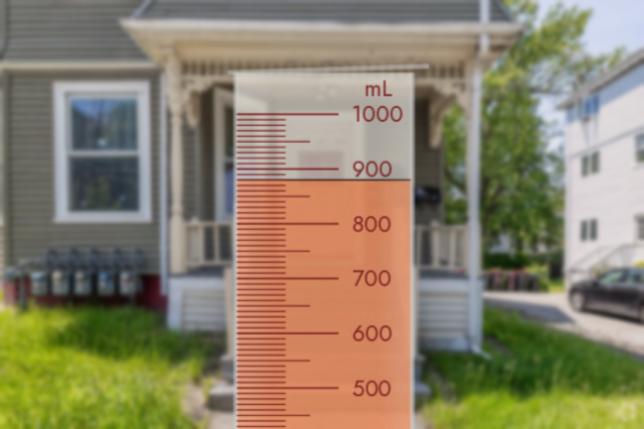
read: 880 mL
